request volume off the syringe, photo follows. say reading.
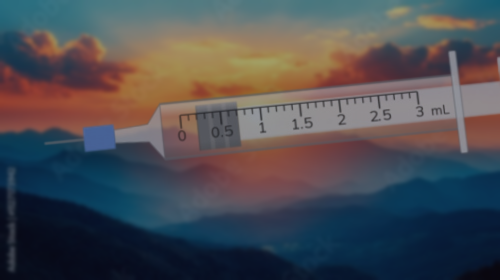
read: 0.2 mL
